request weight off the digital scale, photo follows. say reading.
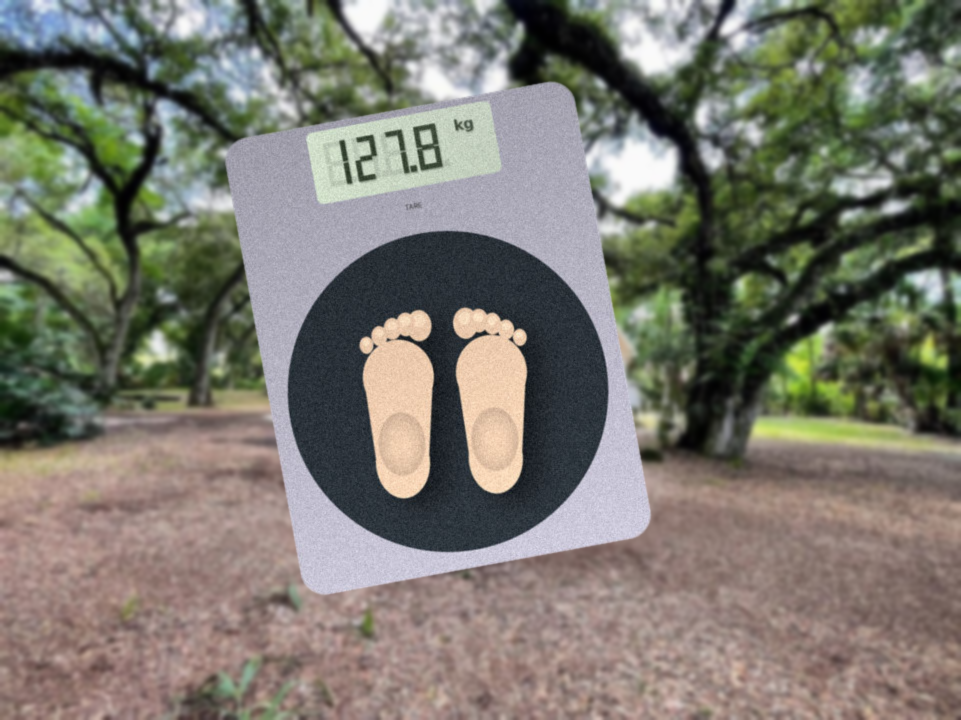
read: 127.8 kg
